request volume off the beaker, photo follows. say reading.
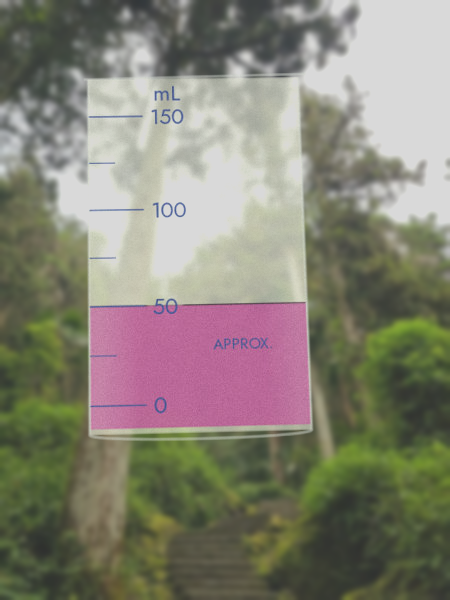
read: 50 mL
